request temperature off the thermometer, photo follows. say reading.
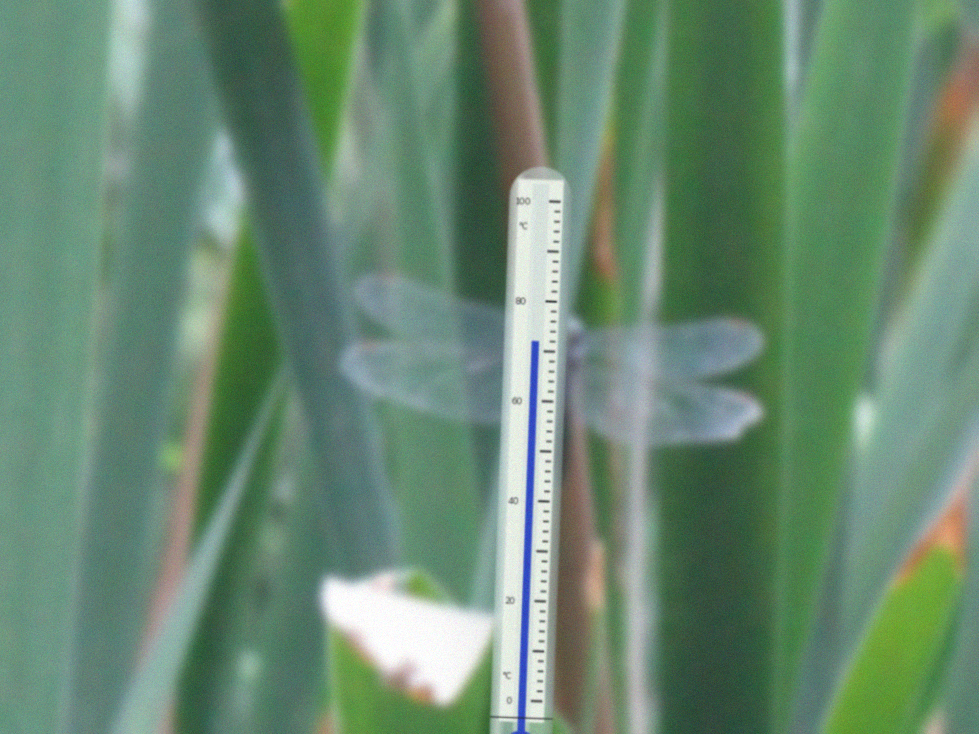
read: 72 °C
